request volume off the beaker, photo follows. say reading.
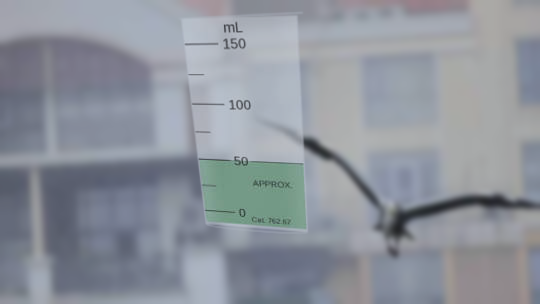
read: 50 mL
